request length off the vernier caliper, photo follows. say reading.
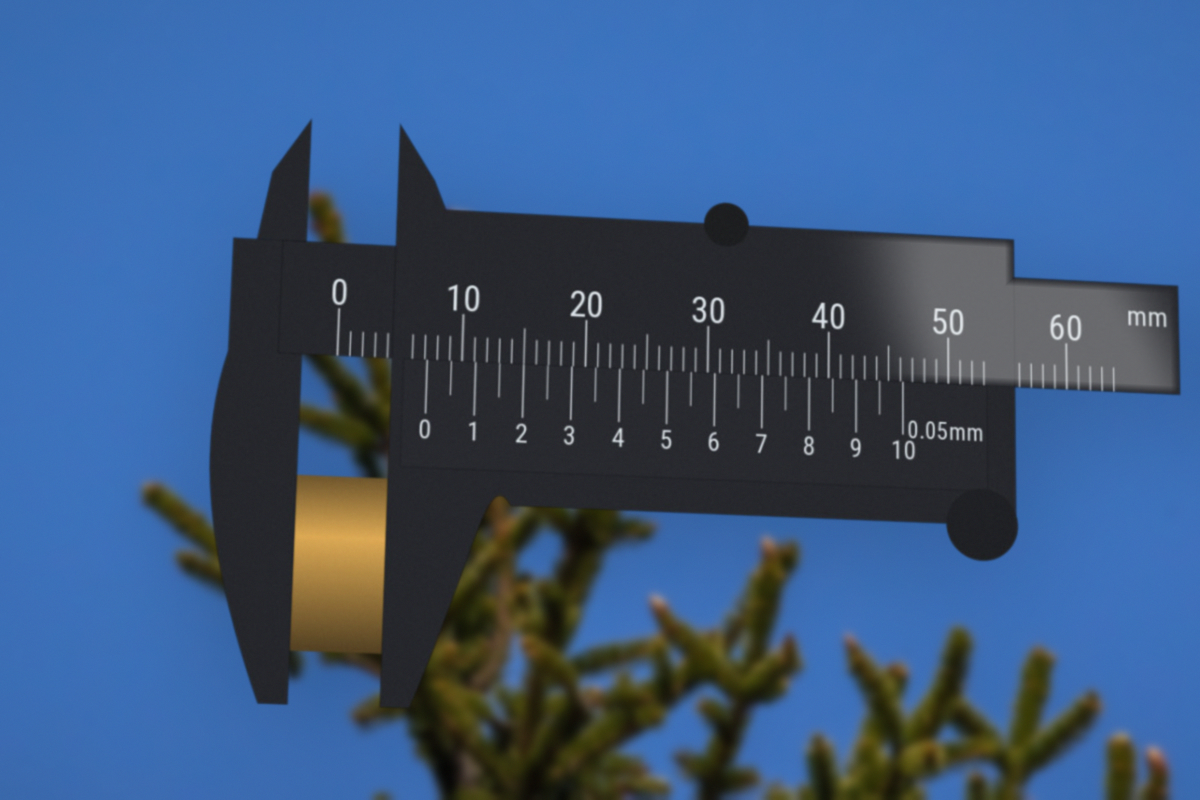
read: 7.2 mm
